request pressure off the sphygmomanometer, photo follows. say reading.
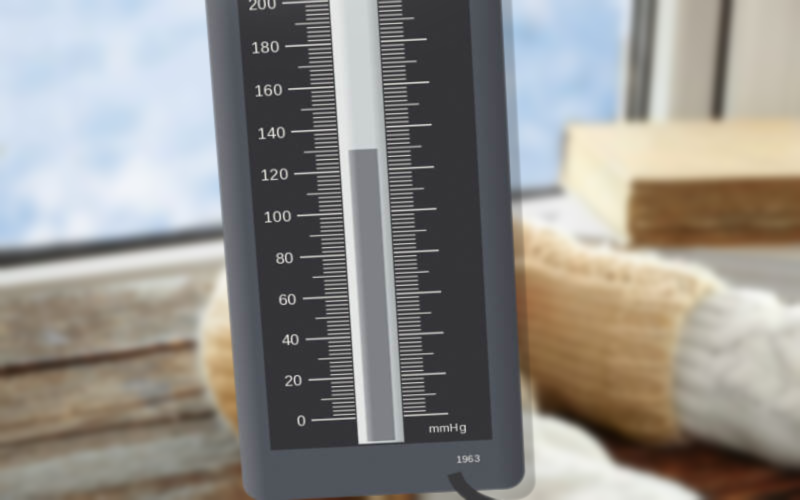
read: 130 mmHg
